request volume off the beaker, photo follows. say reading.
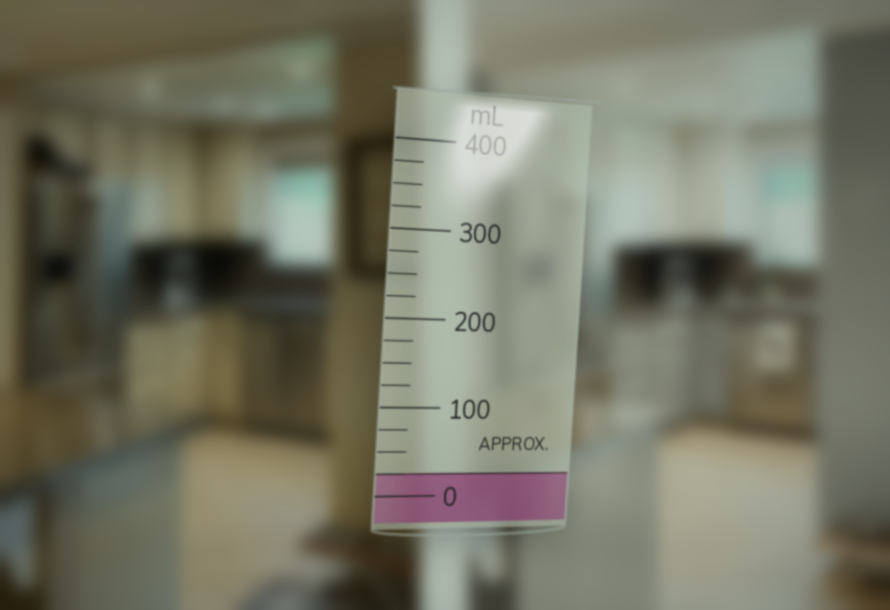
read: 25 mL
